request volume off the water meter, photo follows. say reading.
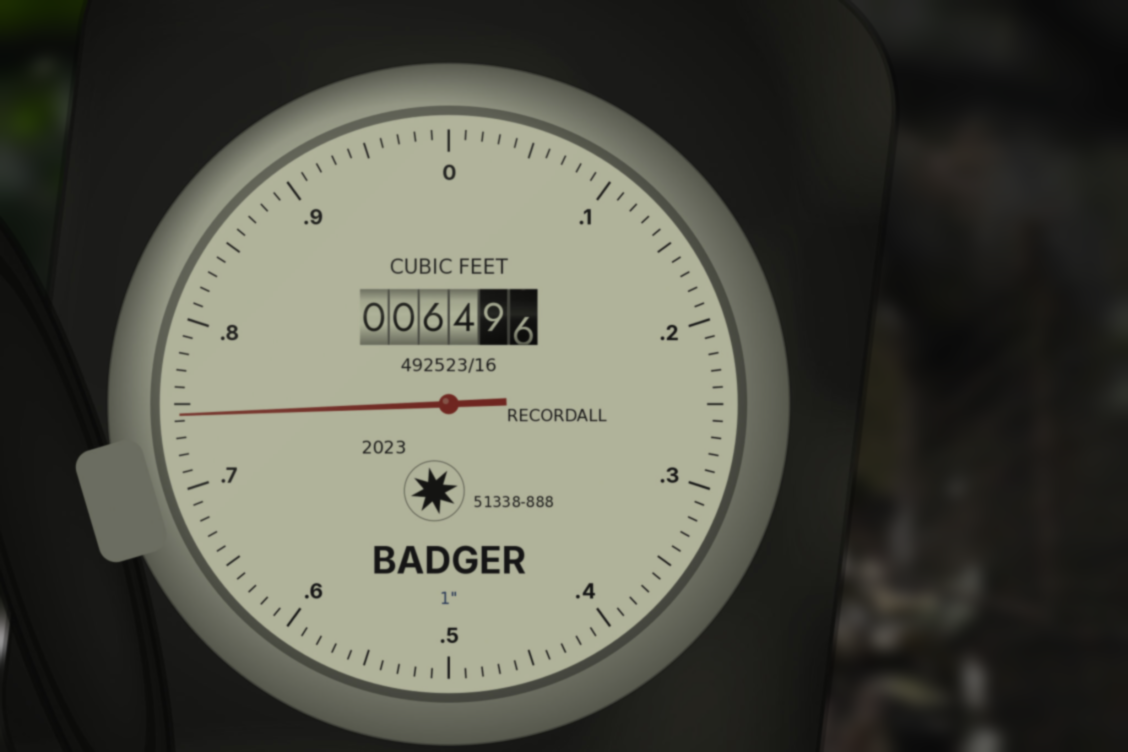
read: 6495.74 ft³
